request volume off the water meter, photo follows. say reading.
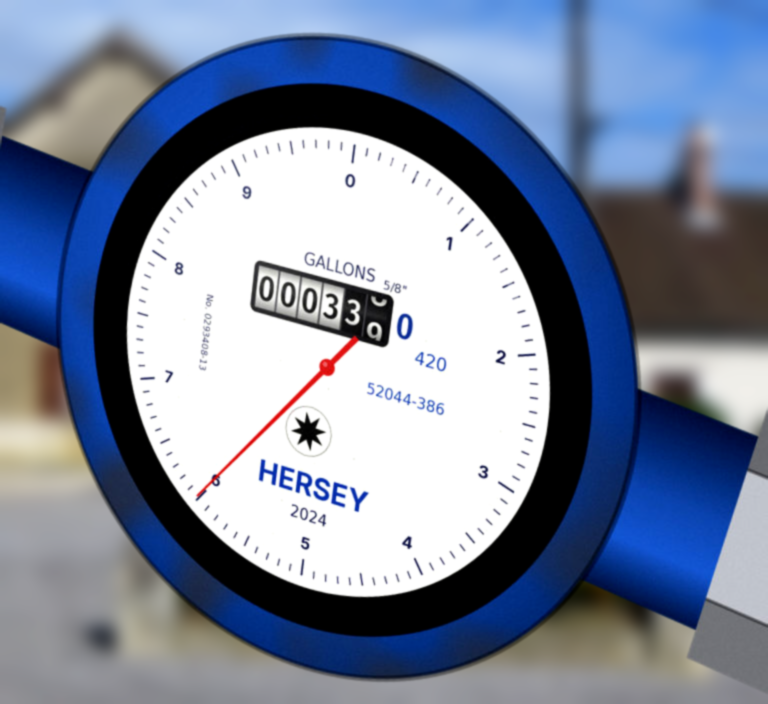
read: 3386.0 gal
